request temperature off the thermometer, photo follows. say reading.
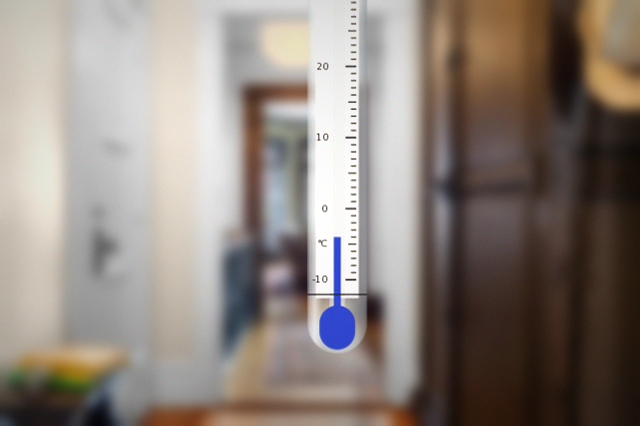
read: -4 °C
